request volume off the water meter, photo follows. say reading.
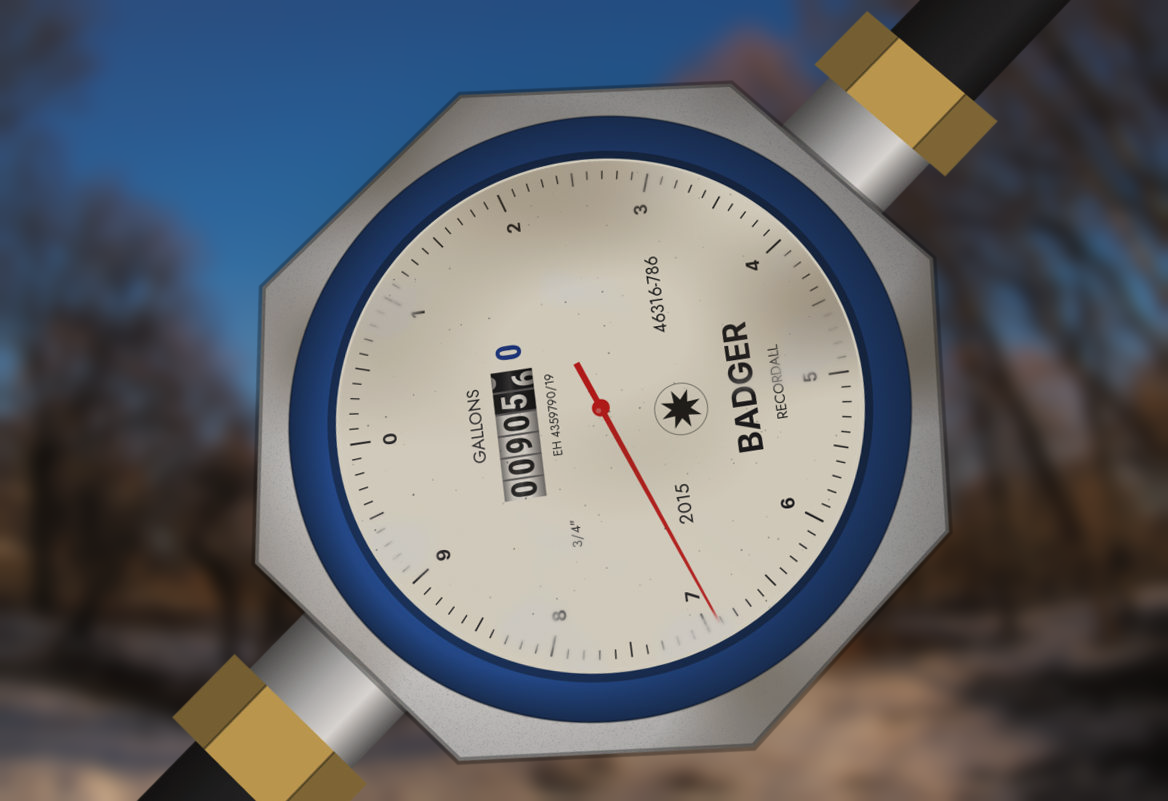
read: 90556.9 gal
